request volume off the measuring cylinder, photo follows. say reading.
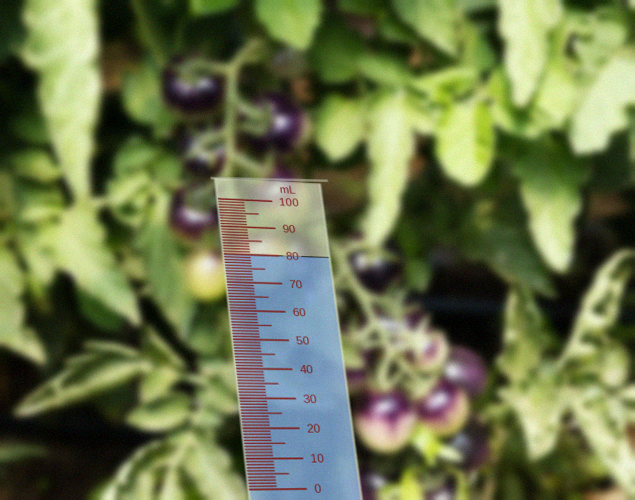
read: 80 mL
